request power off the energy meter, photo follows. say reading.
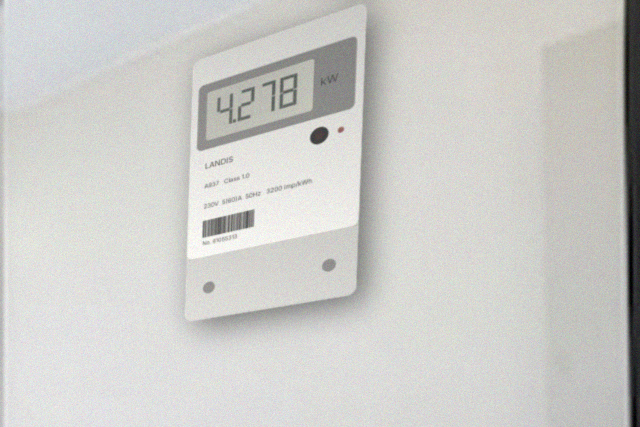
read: 4.278 kW
